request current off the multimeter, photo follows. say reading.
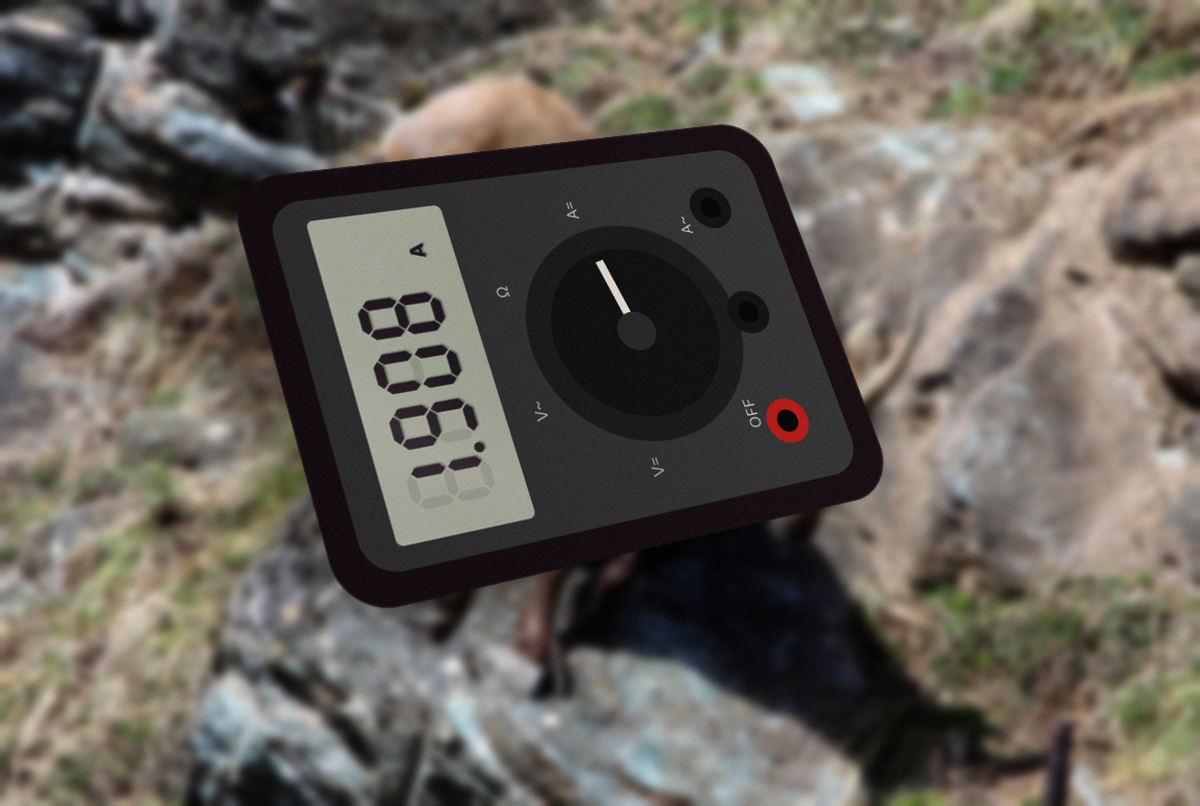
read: 1.908 A
